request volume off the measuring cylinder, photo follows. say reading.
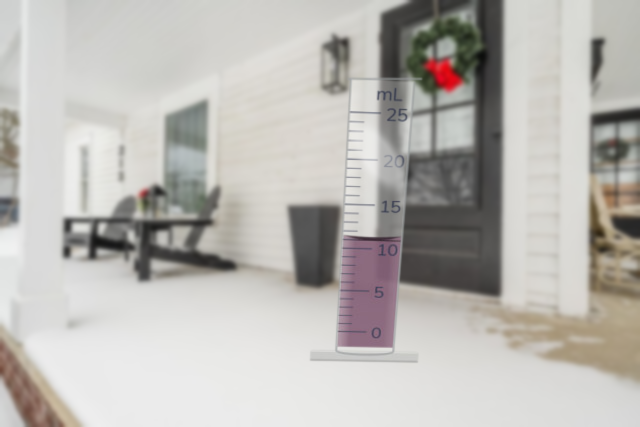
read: 11 mL
